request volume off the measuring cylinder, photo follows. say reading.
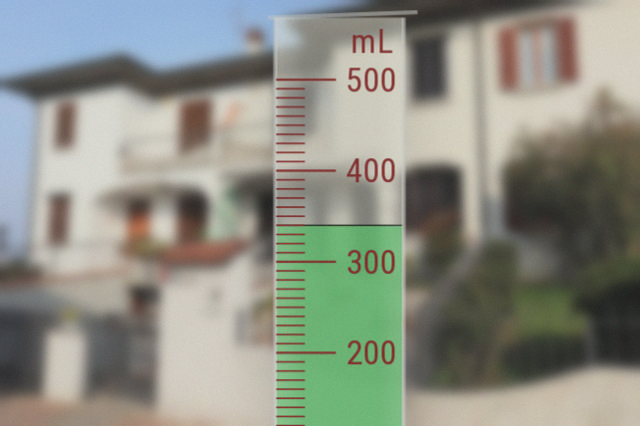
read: 340 mL
